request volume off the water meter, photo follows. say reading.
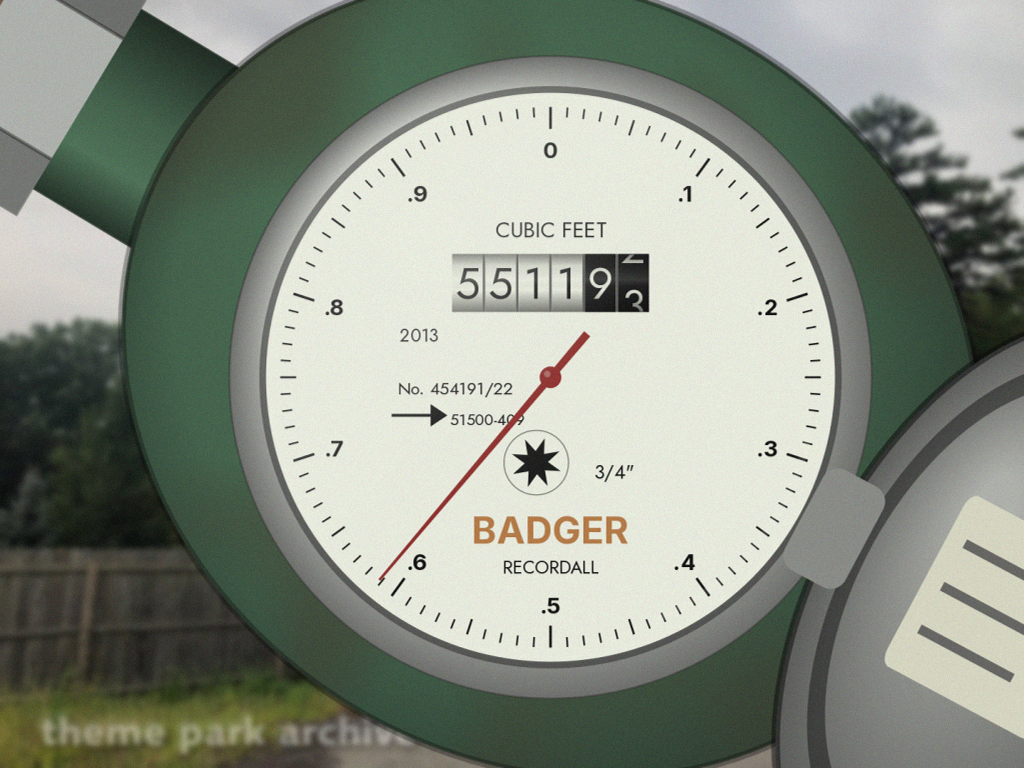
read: 551192.61 ft³
